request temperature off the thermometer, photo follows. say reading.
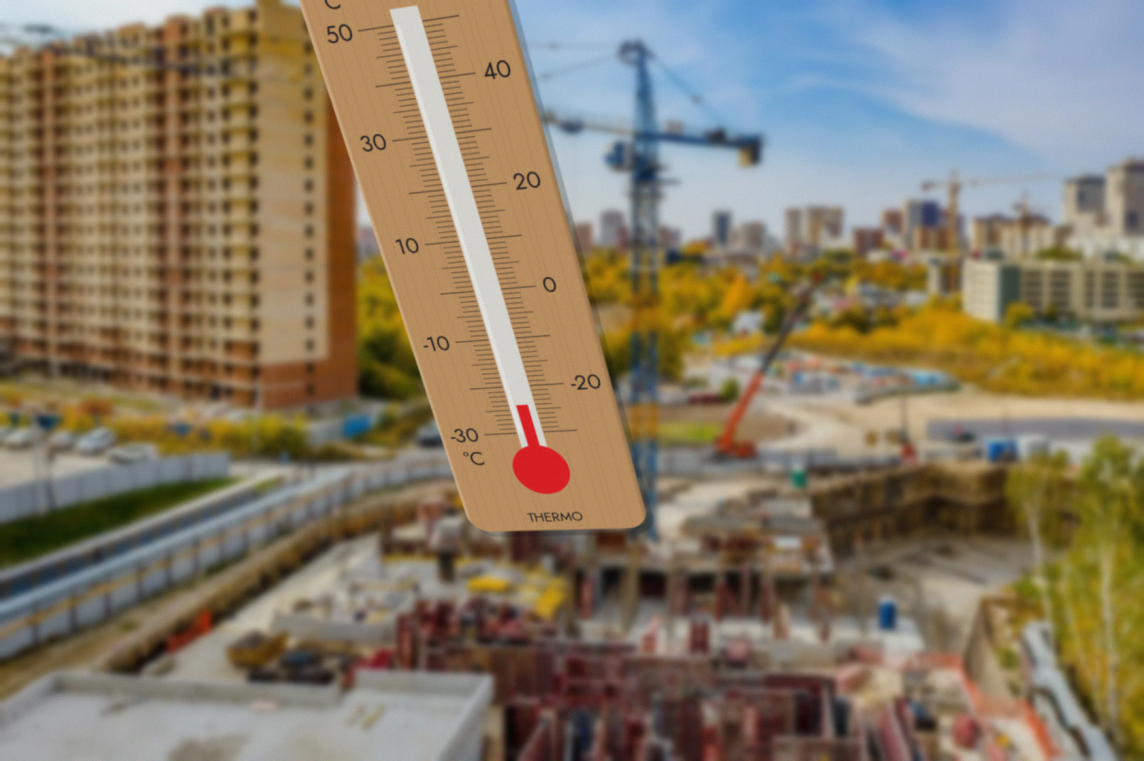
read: -24 °C
